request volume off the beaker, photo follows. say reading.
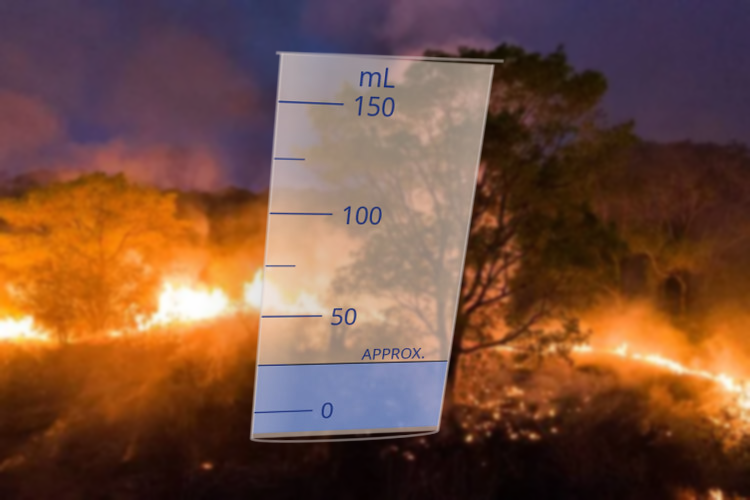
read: 25 mL
